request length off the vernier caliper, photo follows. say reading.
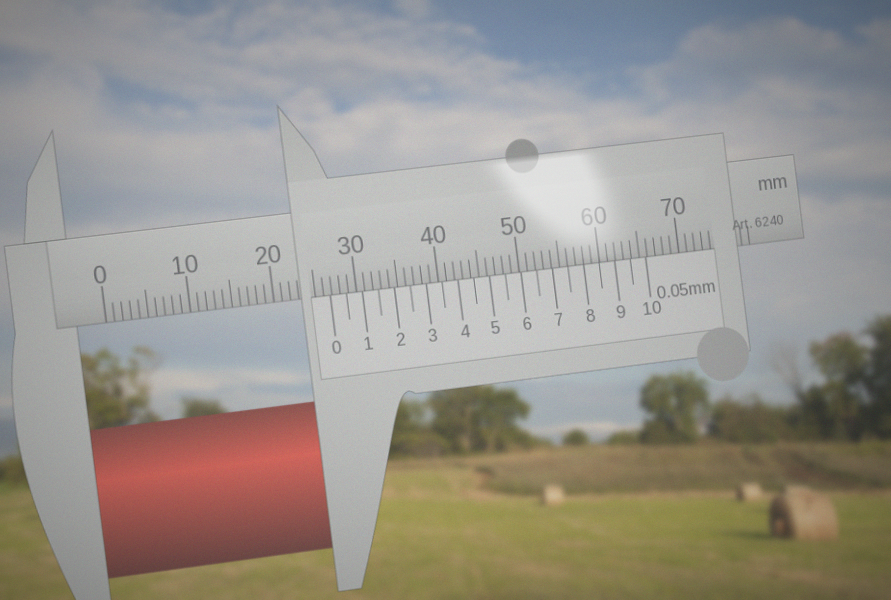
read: 26.8 mm
